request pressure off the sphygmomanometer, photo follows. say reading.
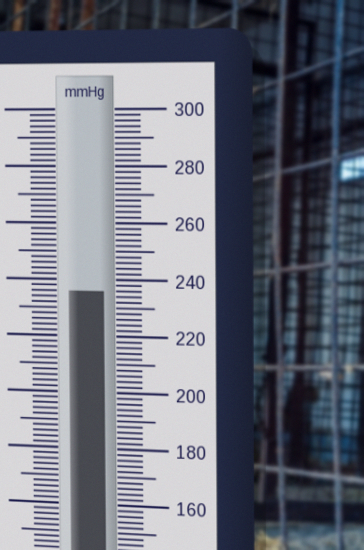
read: 236 mmHg
